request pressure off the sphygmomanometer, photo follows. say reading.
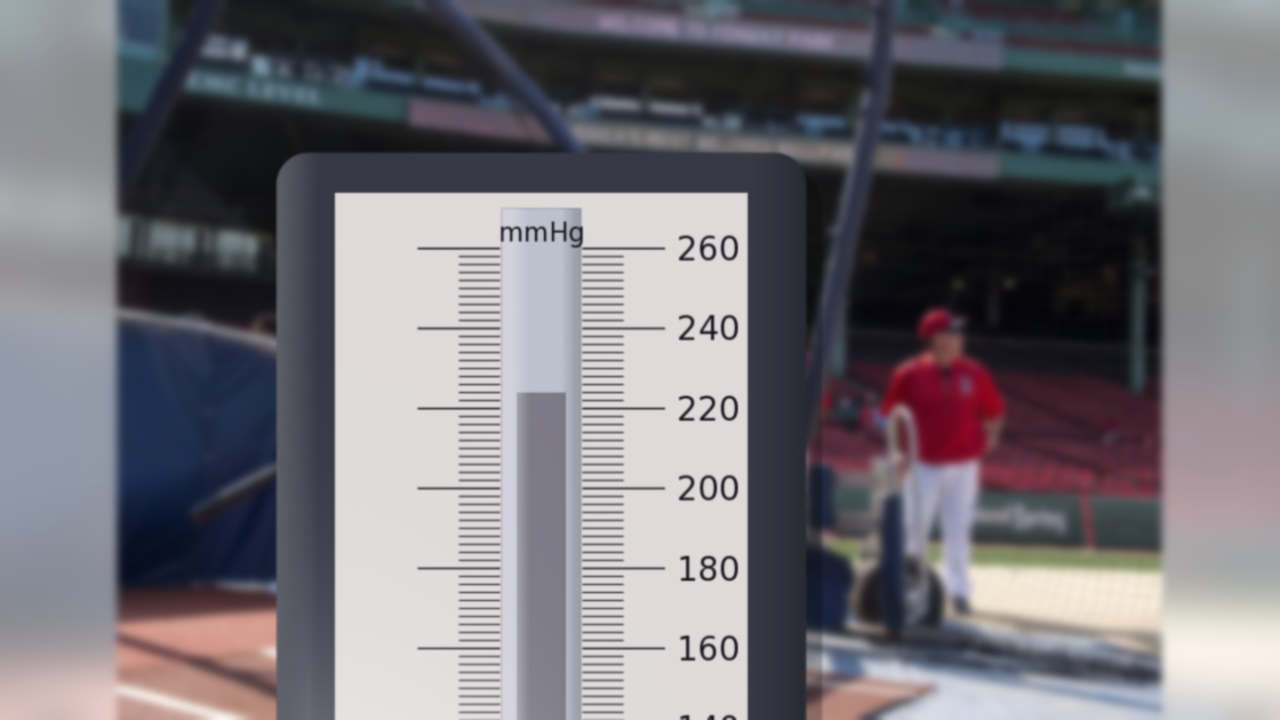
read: 224 mmHg
